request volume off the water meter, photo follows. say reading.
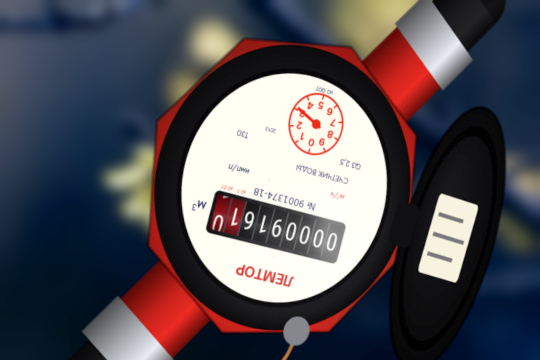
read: 916.103 m³
